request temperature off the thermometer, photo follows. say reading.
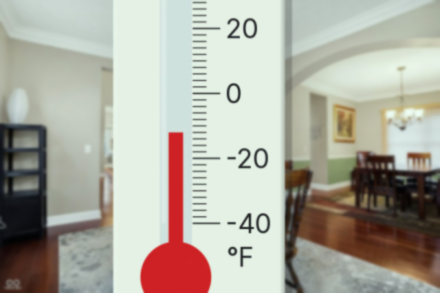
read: -12 °F
